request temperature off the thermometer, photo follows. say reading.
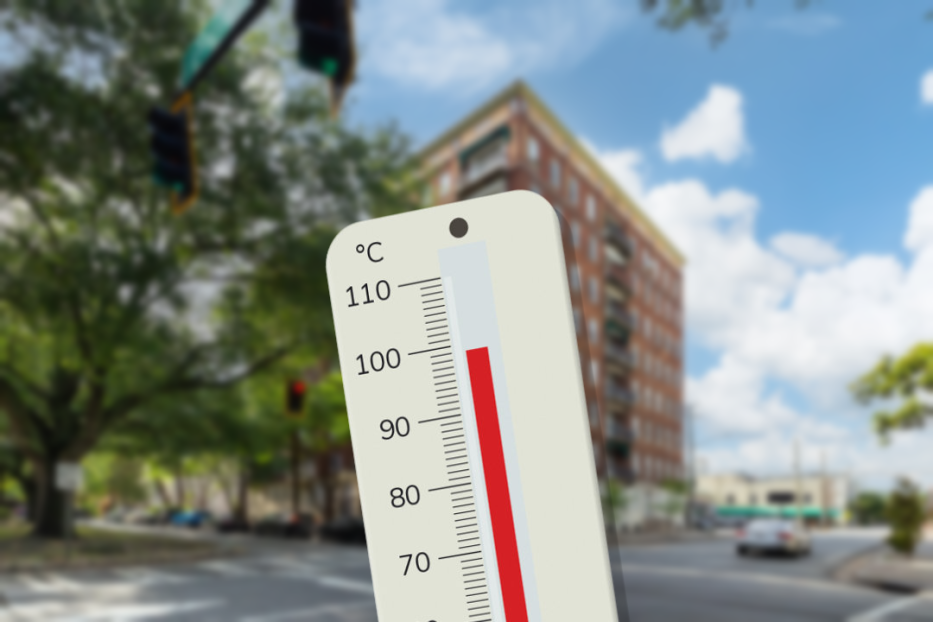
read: 99 °C
